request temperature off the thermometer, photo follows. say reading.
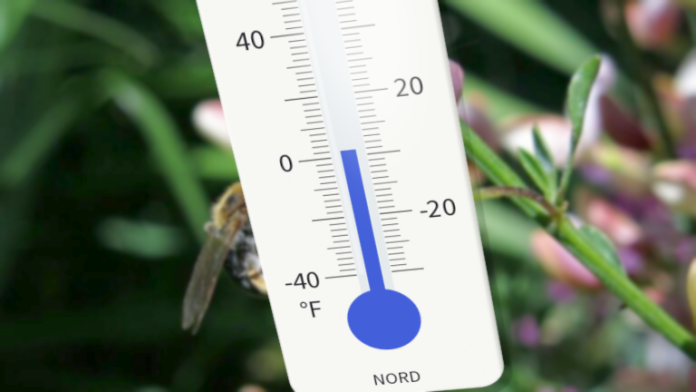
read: 2 °F
